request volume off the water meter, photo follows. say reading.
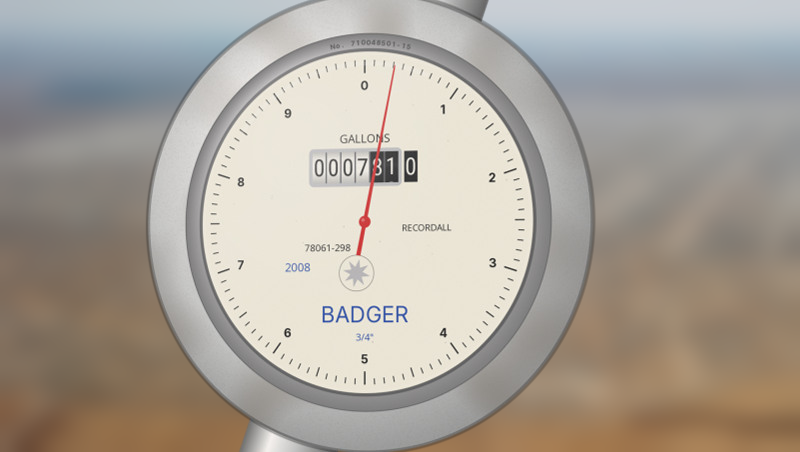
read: 7810.3 gal
